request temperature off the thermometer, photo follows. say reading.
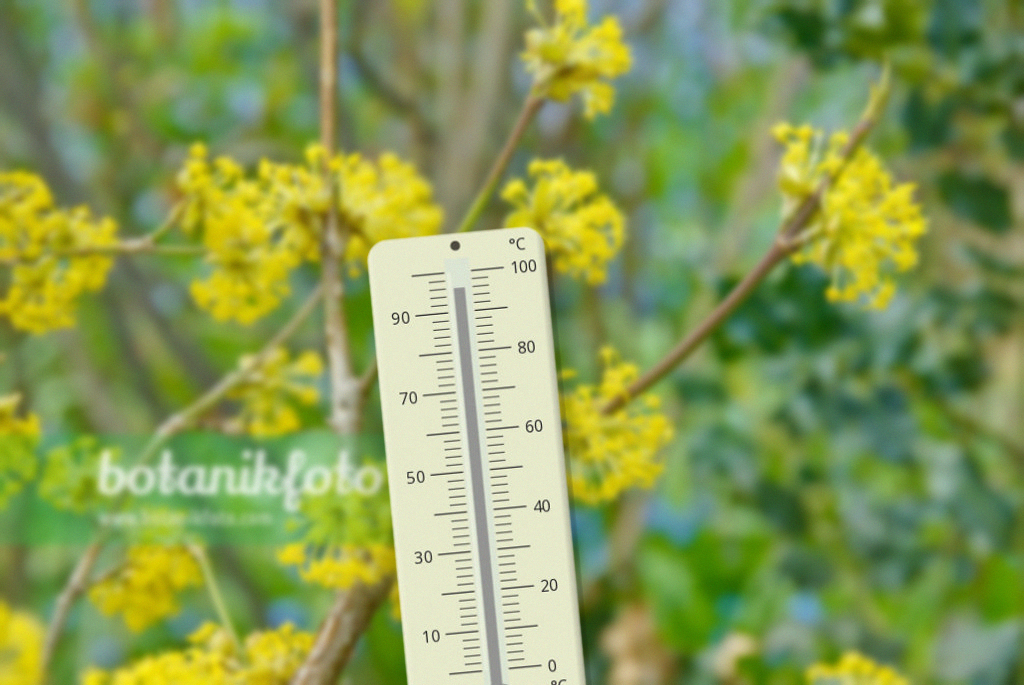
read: 96 °C
